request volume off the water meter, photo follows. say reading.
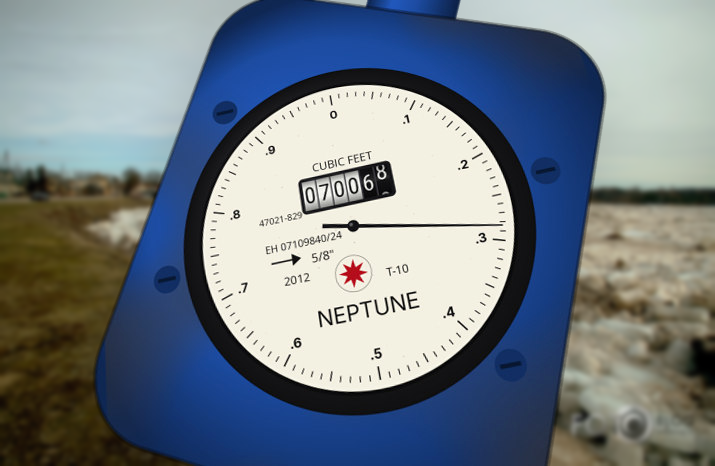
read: 70068.28 ft³
